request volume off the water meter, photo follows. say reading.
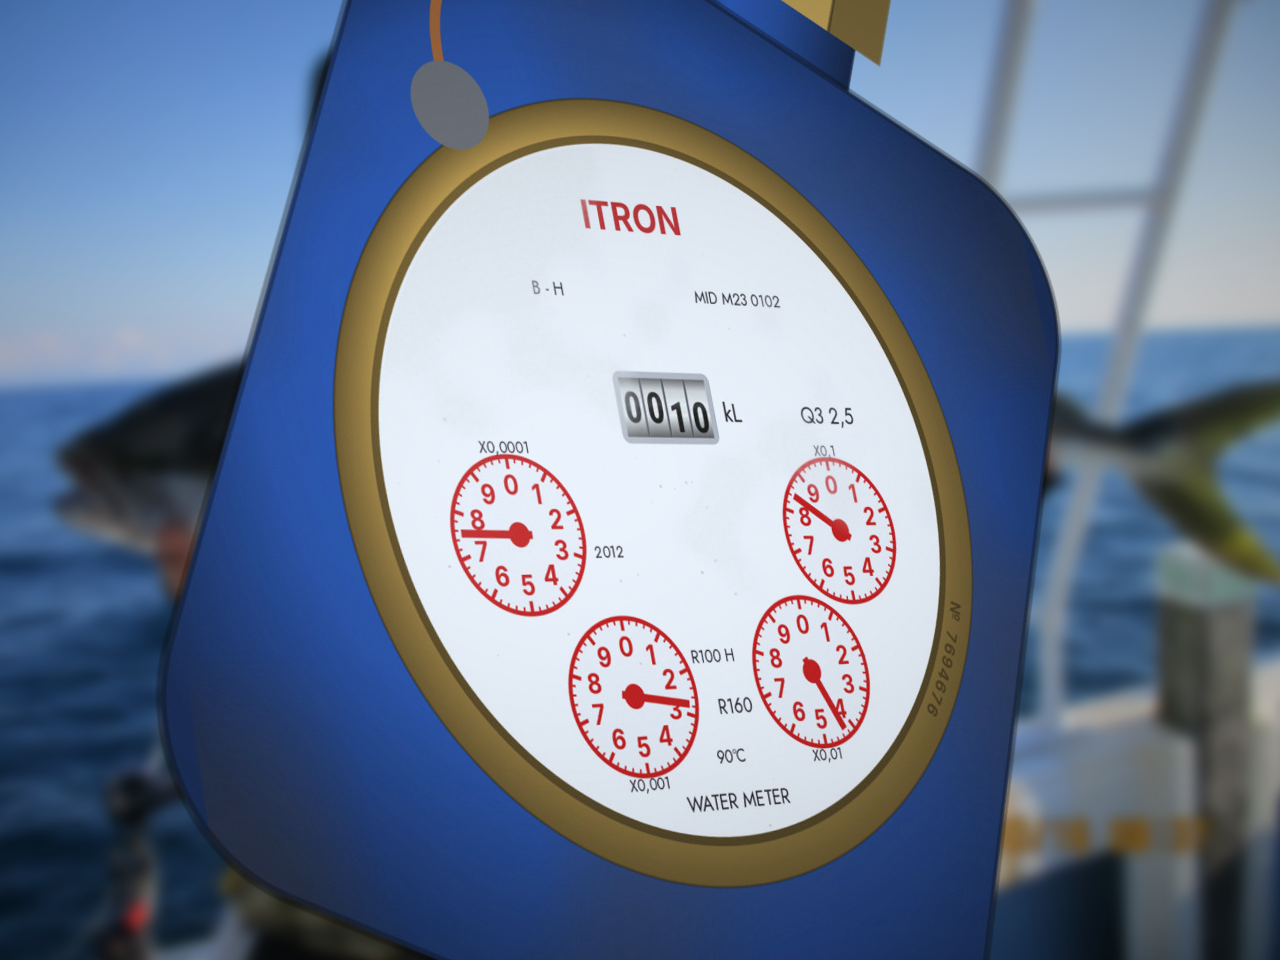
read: 9.8427 kL
